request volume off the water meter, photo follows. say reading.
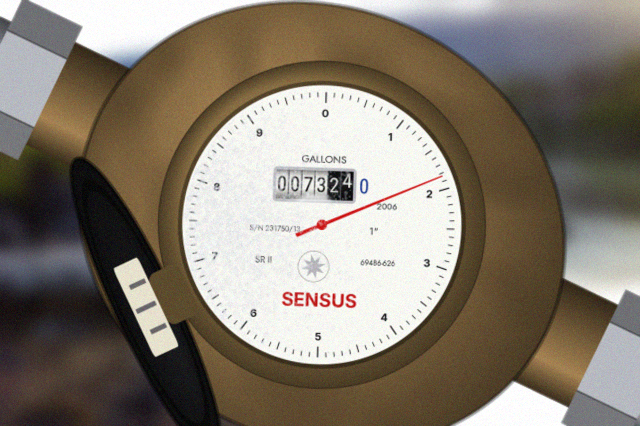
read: 73241.8 gal
